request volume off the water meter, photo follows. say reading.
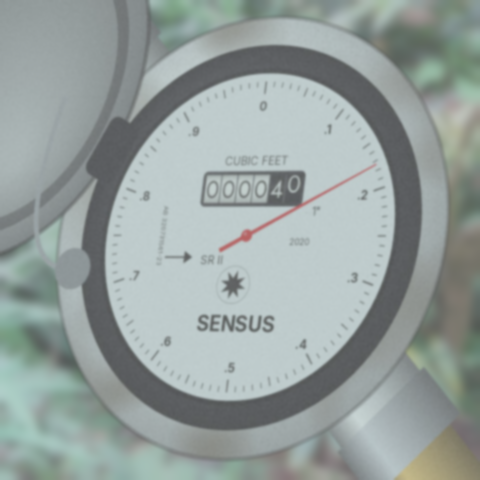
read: 40.17 ft³
